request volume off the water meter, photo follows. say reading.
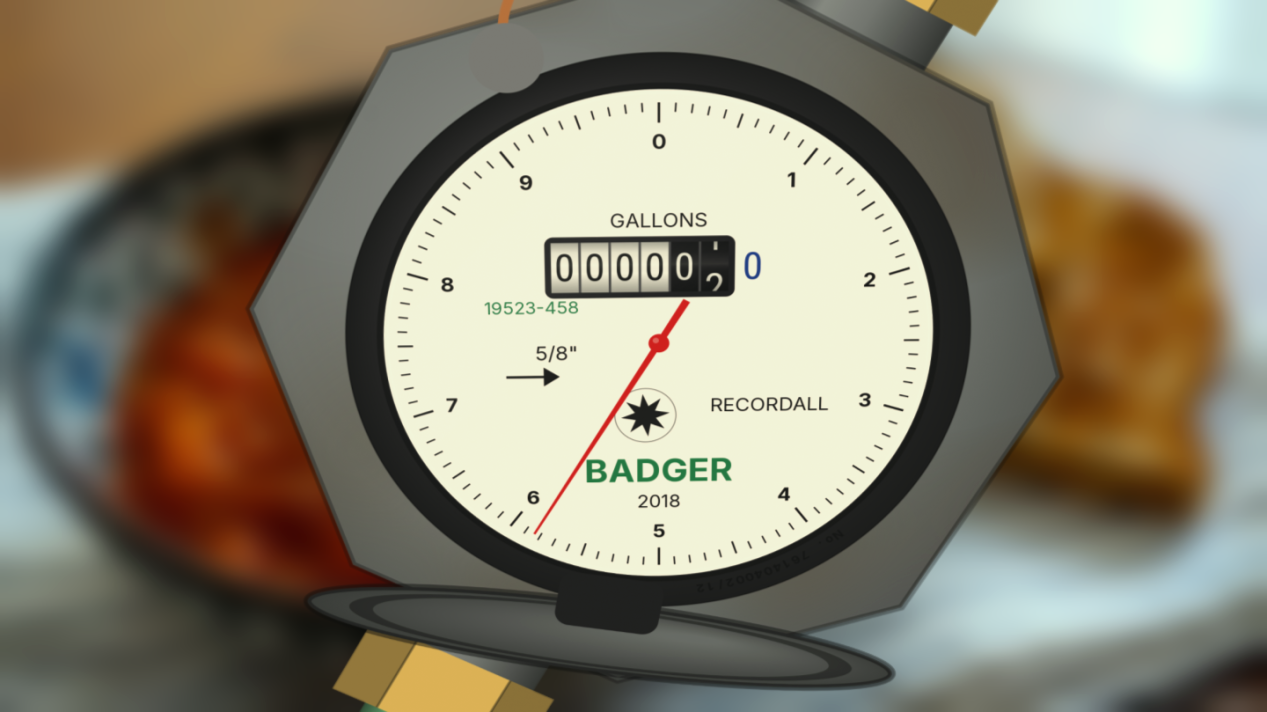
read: 15.8 gal
